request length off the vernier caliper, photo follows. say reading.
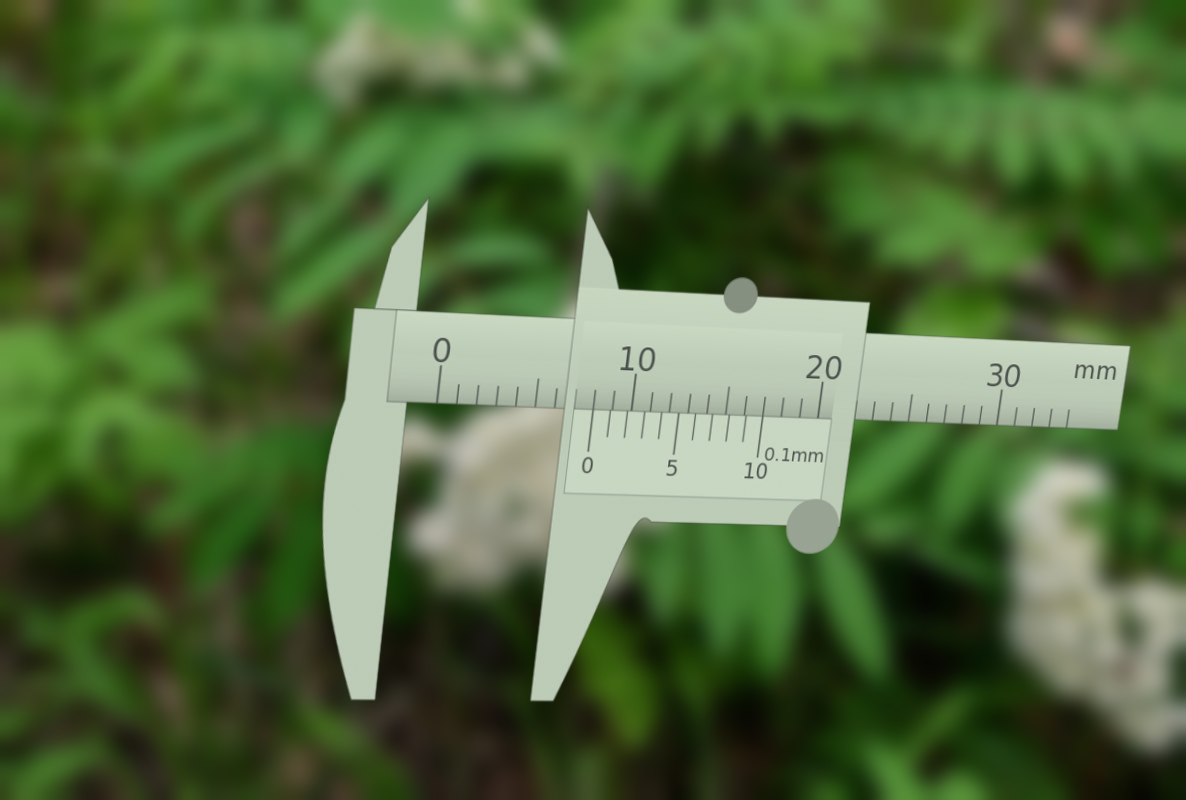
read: 8.0 mm
